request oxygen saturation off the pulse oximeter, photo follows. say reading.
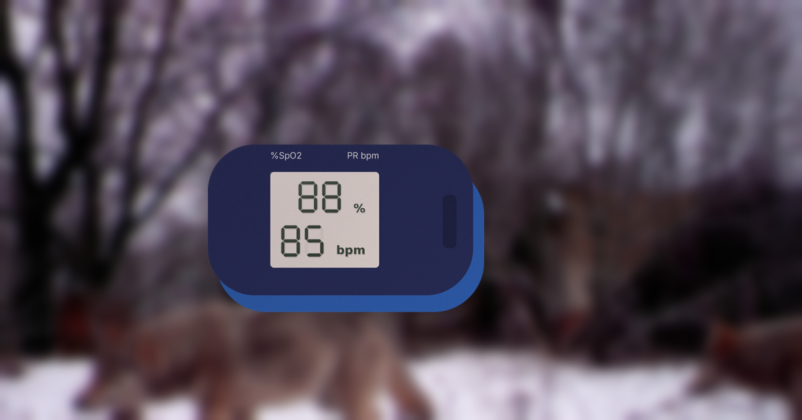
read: 88 %
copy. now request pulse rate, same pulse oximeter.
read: 85 bpm
